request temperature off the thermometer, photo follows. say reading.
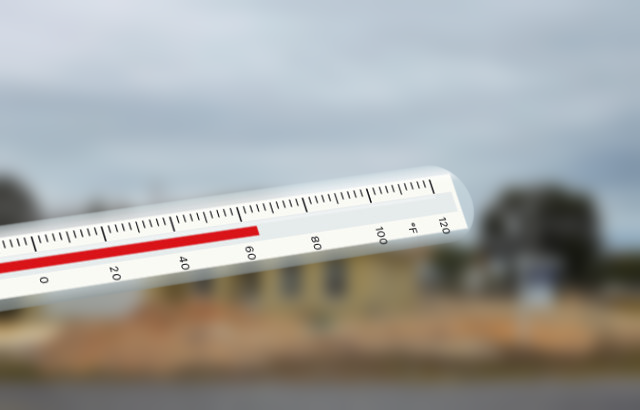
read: 64 °F
